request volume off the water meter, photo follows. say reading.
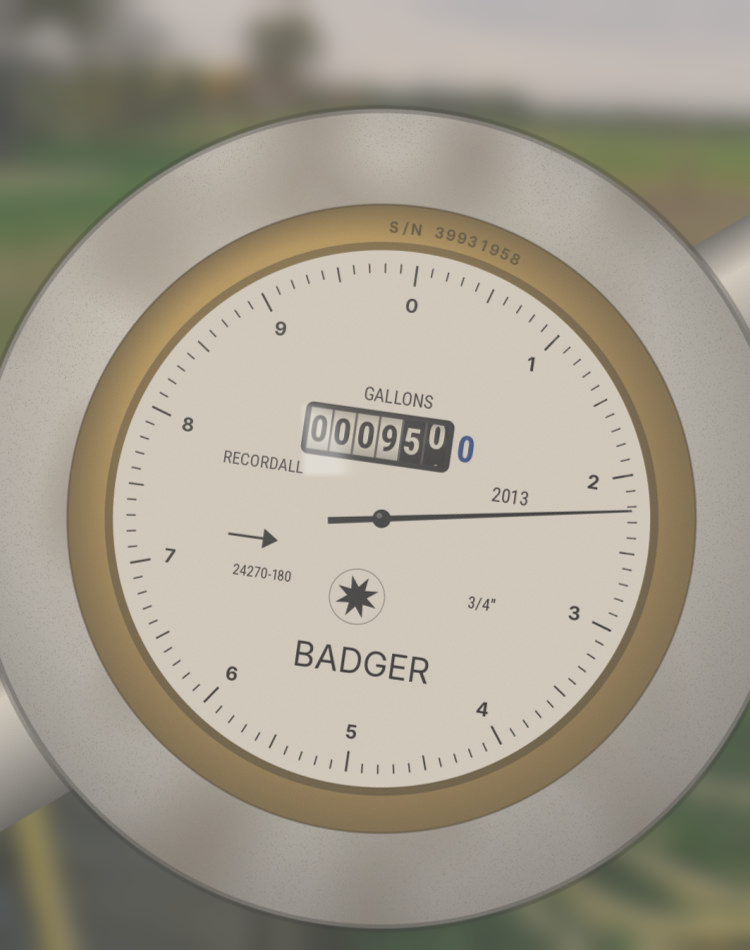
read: 9502.2 gal
